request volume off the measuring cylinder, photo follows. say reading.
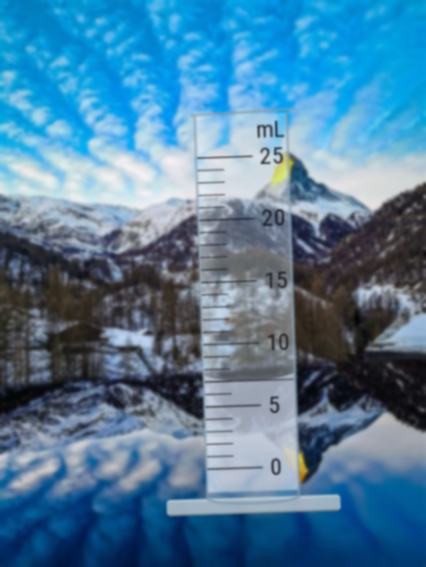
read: 7 mL
